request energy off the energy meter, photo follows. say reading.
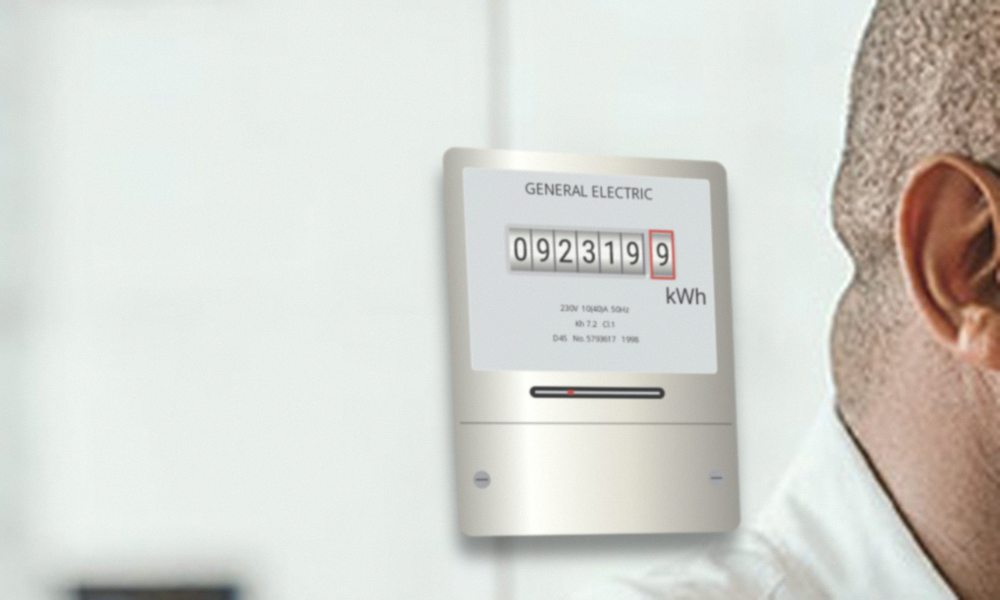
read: 92319.9 kWh
